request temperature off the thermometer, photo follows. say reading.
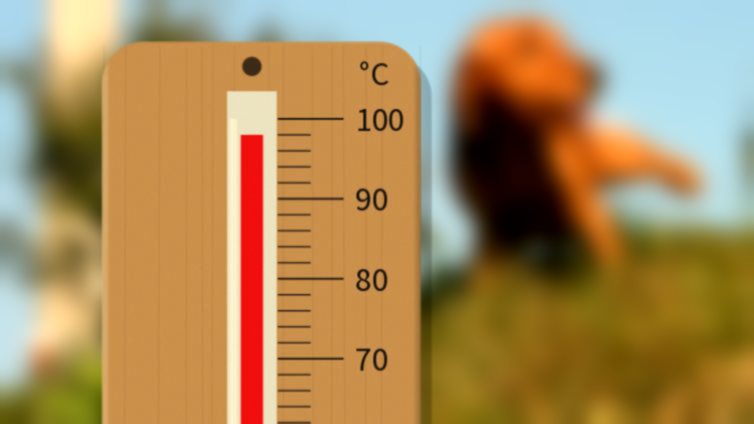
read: 98 °C
